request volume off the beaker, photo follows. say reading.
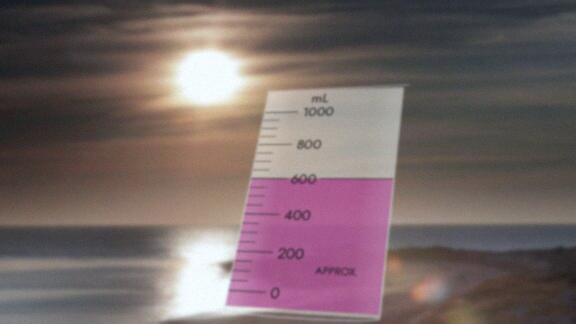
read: 600 mL
